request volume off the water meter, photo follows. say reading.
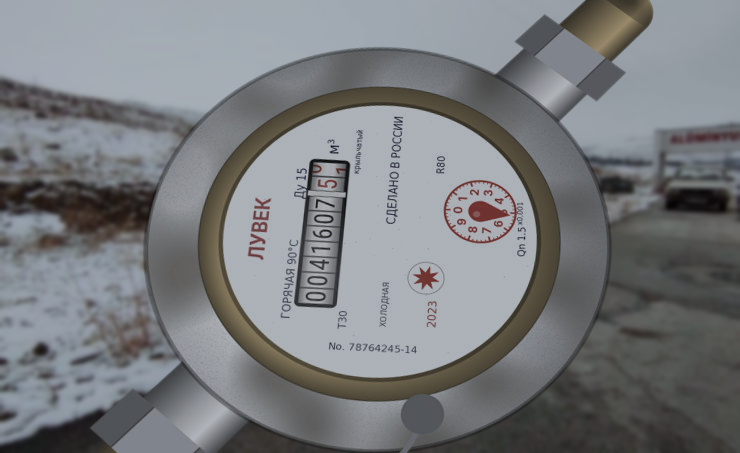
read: 41607.505 m³
